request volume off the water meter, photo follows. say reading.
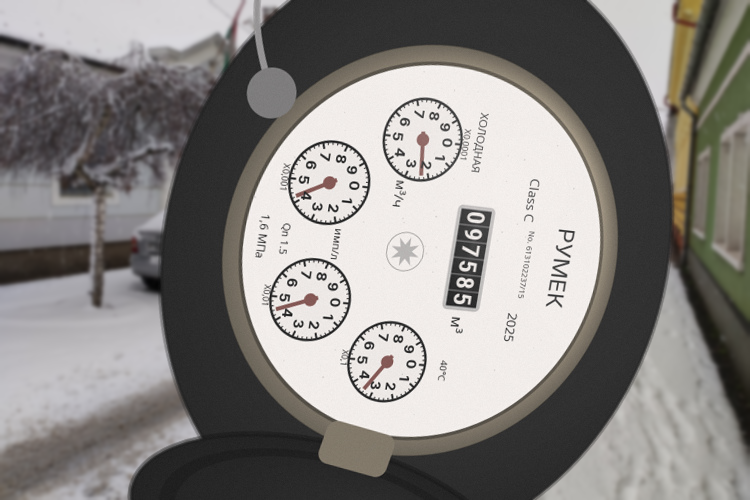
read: 97585.3442 m³
